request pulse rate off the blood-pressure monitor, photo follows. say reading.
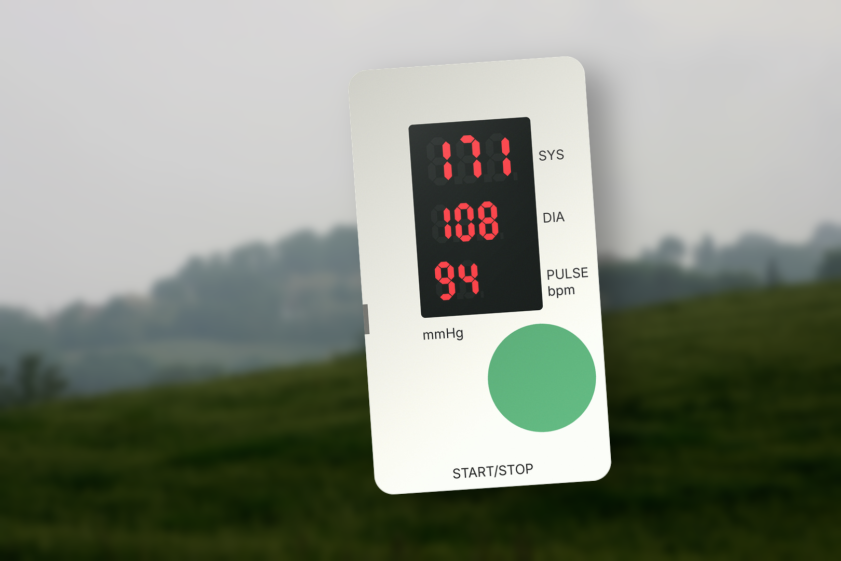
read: 94 bpm
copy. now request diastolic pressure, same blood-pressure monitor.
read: 108 mmHg
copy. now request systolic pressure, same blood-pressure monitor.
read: 171 mmHg
